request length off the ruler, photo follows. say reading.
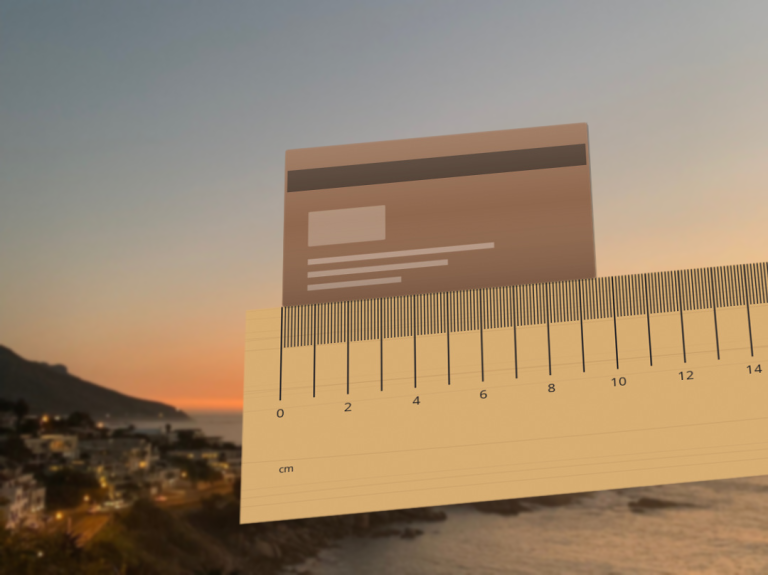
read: 9.5 cm
